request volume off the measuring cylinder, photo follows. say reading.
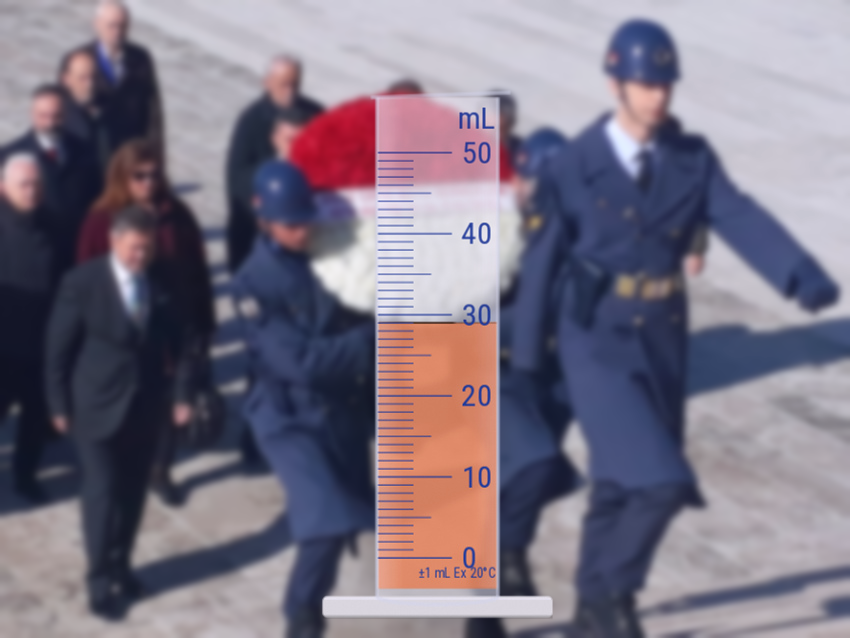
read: 29 mL
